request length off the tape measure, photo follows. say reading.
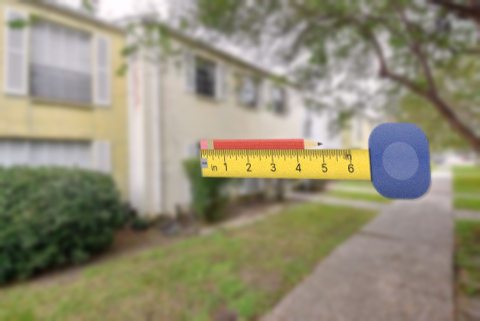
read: 5 in
